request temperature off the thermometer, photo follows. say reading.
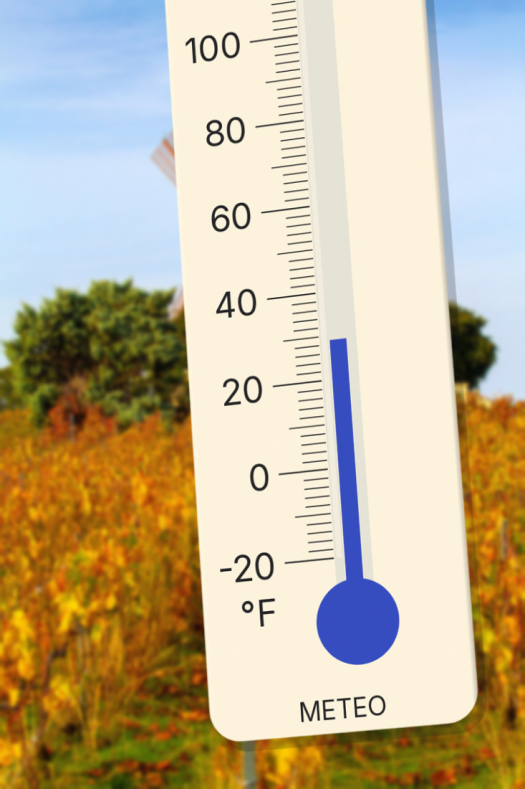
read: 29 °F
